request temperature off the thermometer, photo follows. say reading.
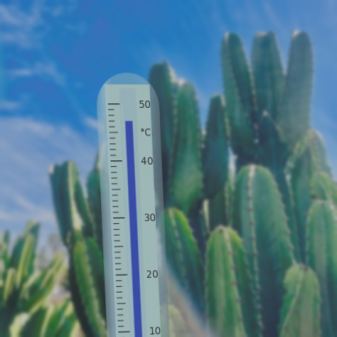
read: 47 °C
